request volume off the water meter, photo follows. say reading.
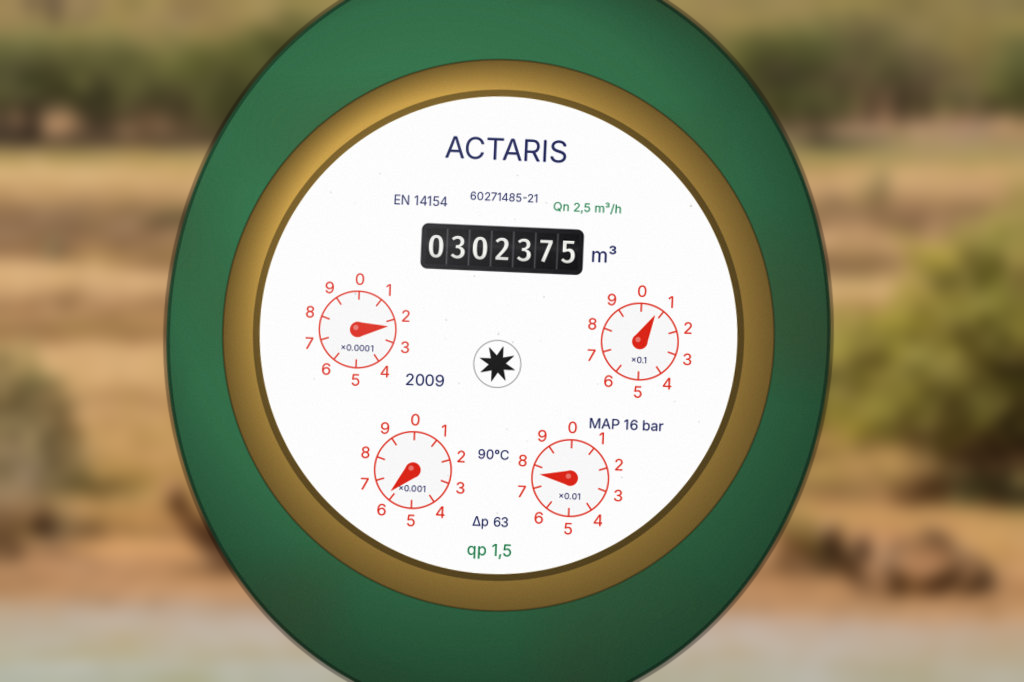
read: 302375.0762 m³
